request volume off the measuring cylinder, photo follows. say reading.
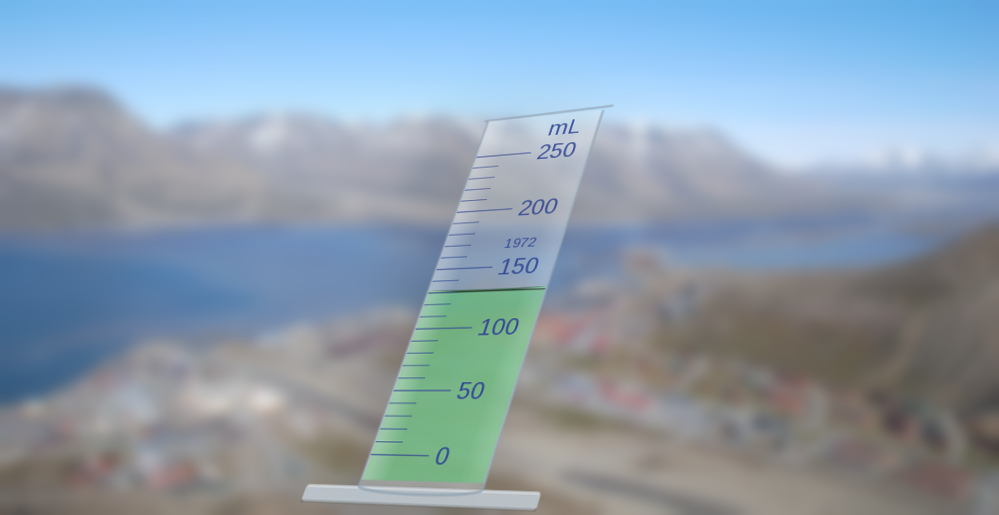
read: 130 mL
